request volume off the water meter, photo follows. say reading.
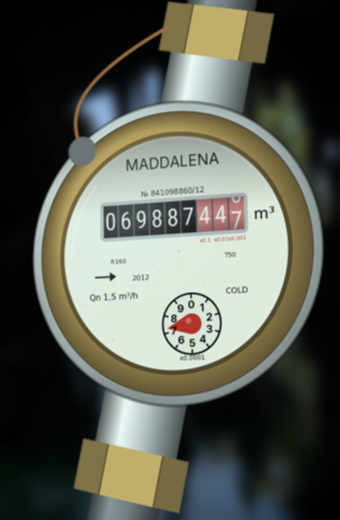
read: 69887.4467 m³
